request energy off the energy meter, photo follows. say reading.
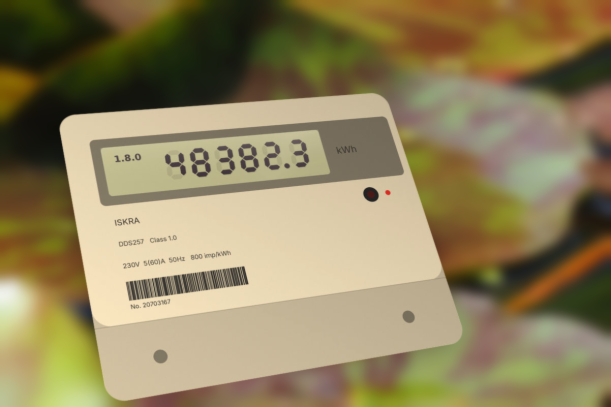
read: 48382.3 kWh
